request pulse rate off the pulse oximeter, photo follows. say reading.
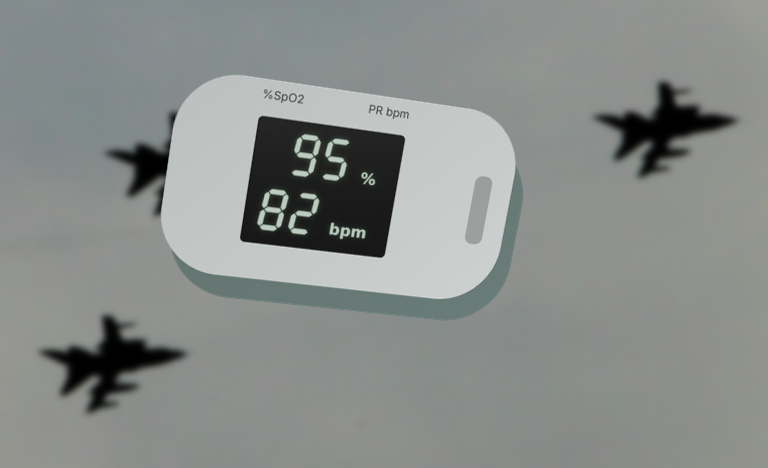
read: 82 bpm
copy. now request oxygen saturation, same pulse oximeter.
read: 95 %
